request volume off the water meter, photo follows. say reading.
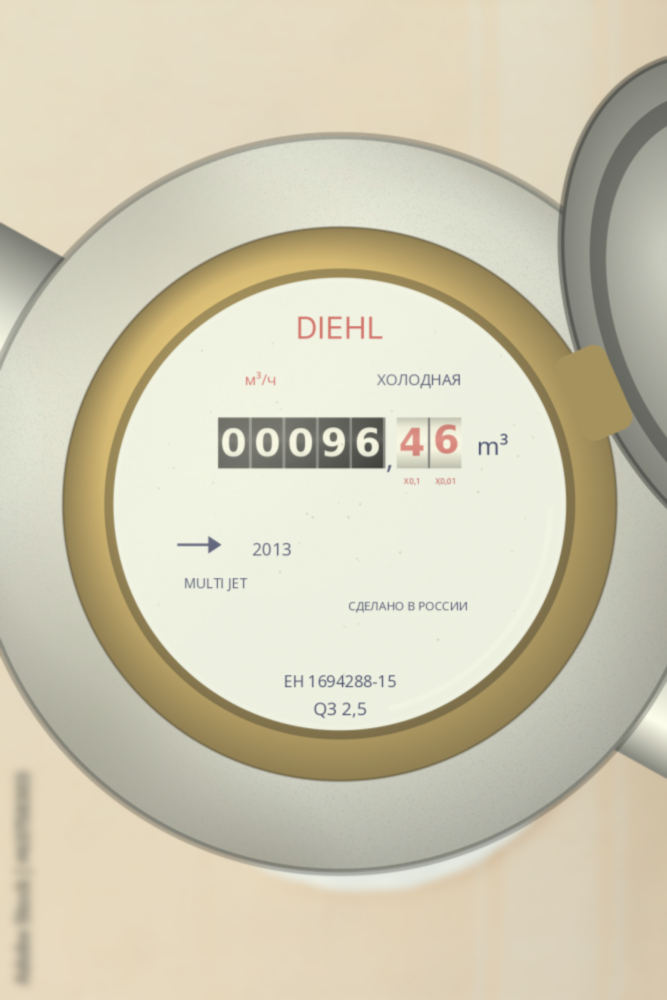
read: 96.46 m³
